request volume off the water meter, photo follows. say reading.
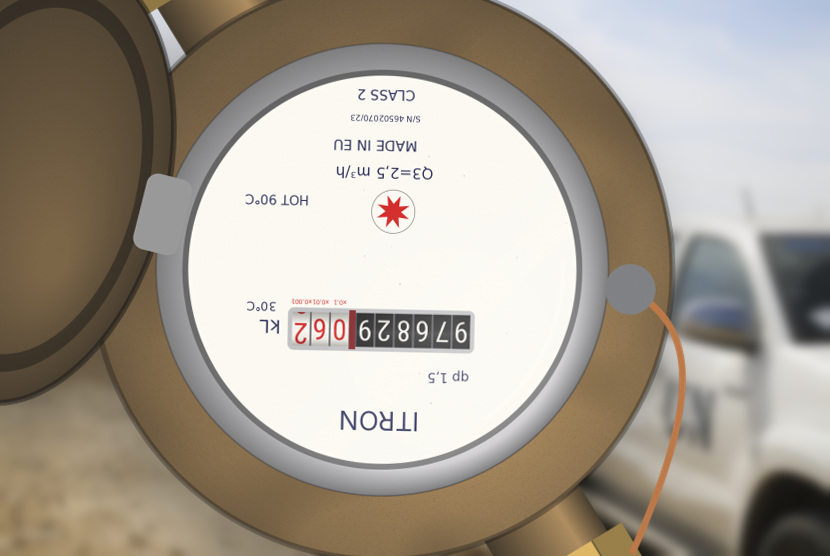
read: 976829.062 kL
